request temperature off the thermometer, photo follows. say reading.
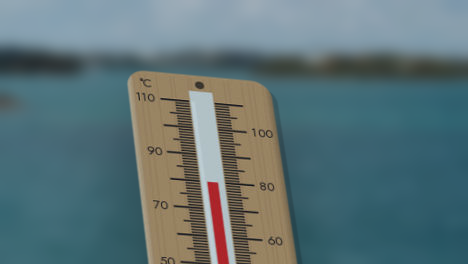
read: 80 °C
